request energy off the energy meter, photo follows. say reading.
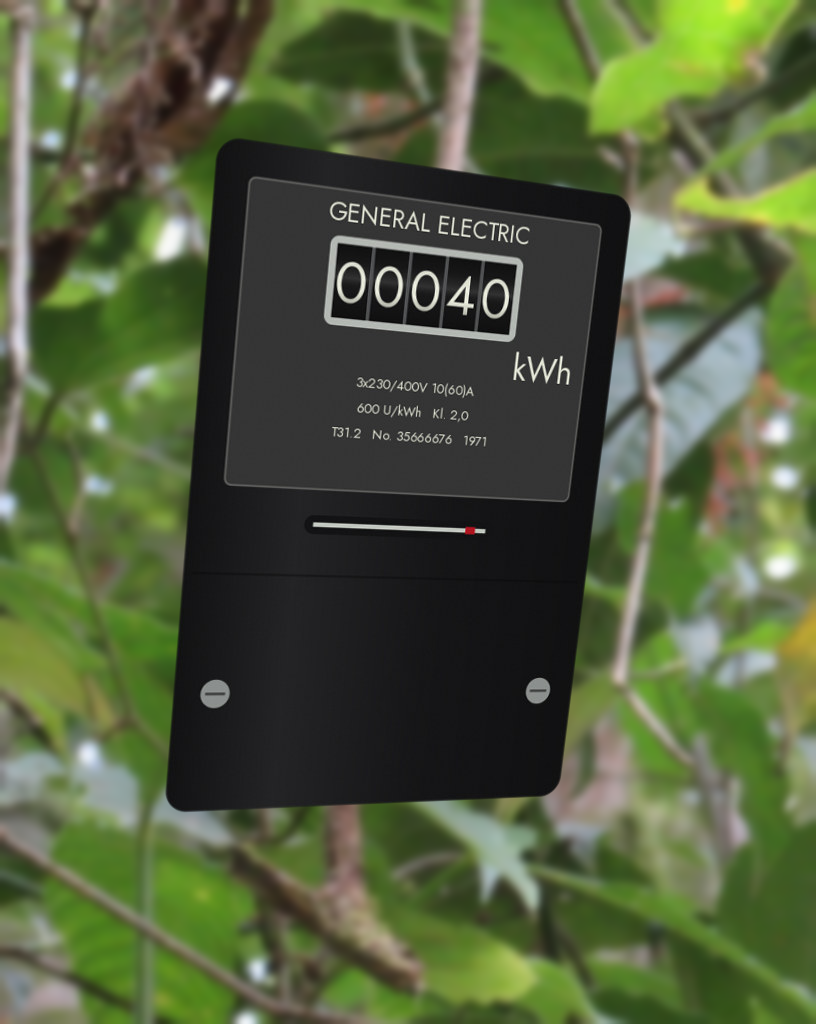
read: 40 kWh
